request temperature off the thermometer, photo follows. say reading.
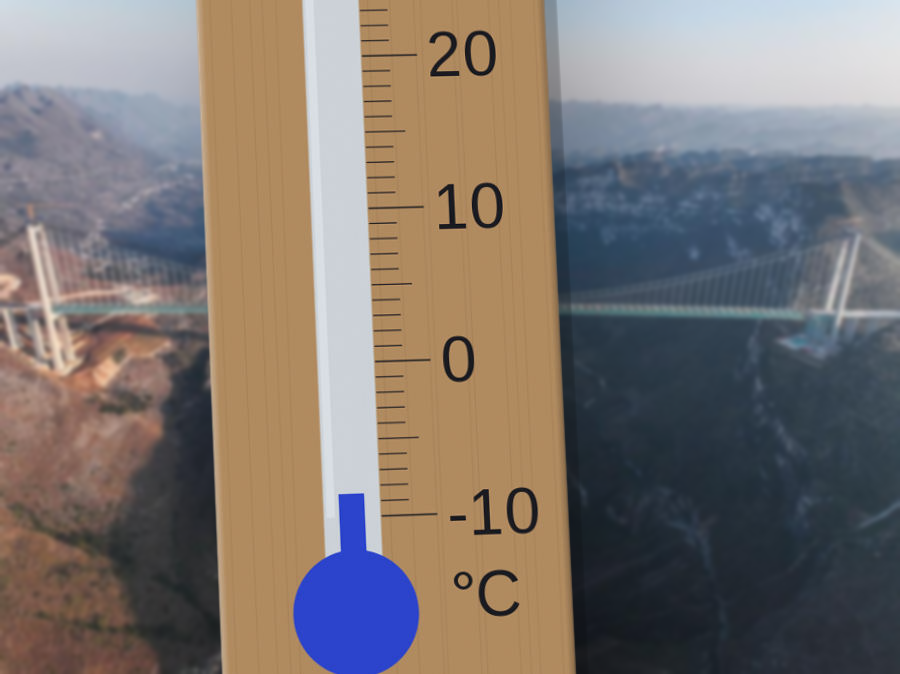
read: -8.5 °C
